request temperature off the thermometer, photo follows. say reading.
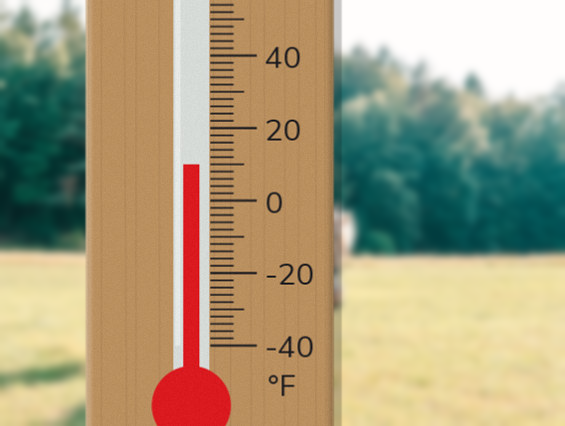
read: 10 °F
